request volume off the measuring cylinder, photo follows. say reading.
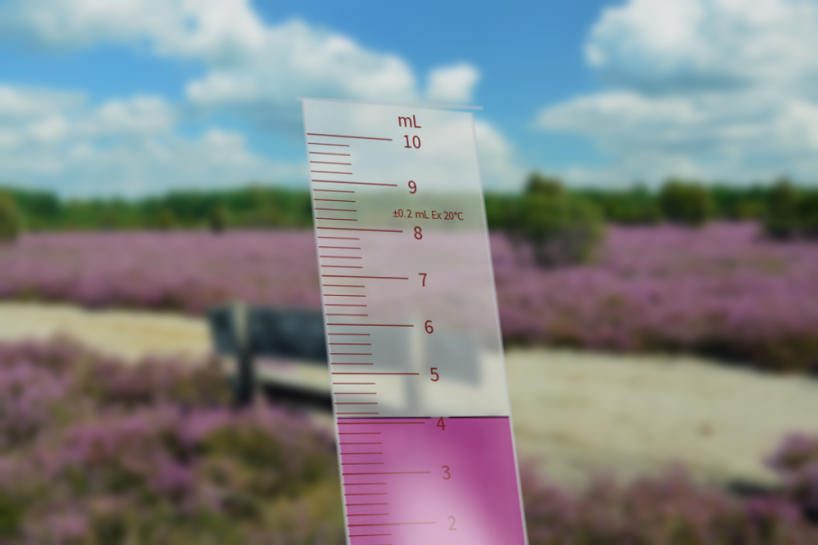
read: 4.1 mL
